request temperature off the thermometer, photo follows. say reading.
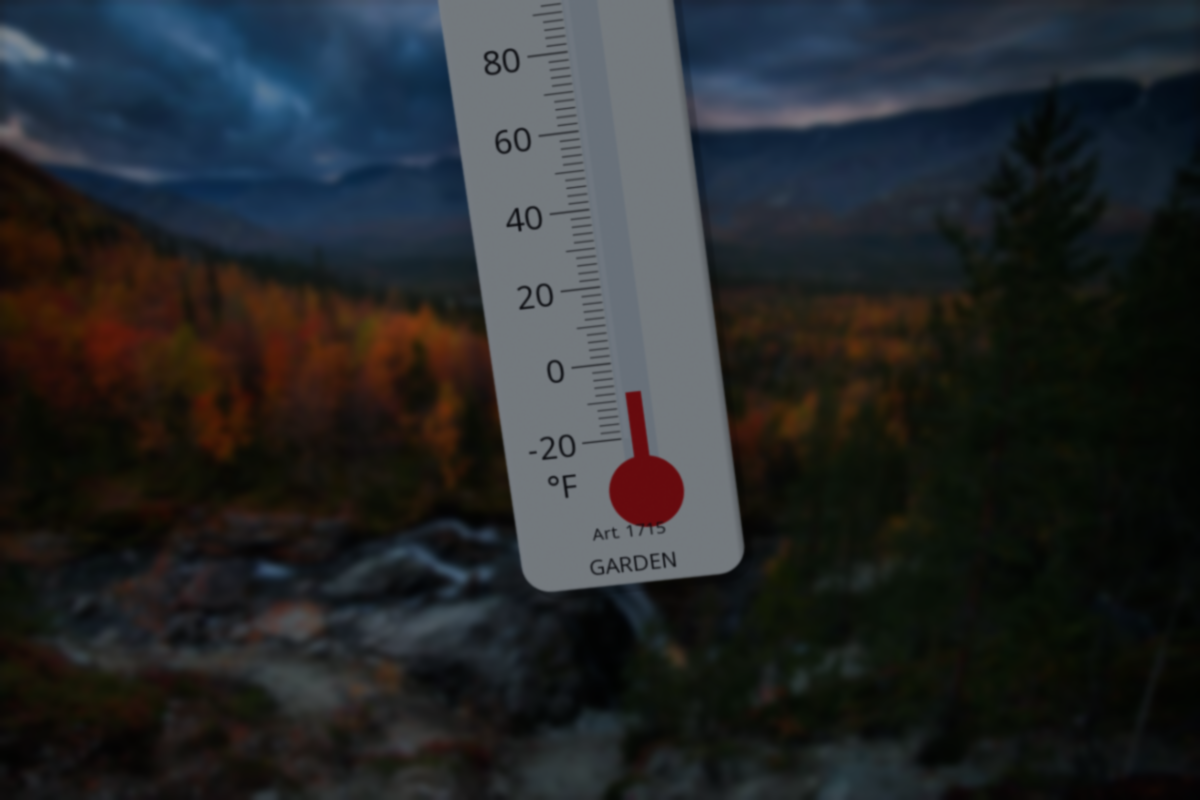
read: -8 °F
